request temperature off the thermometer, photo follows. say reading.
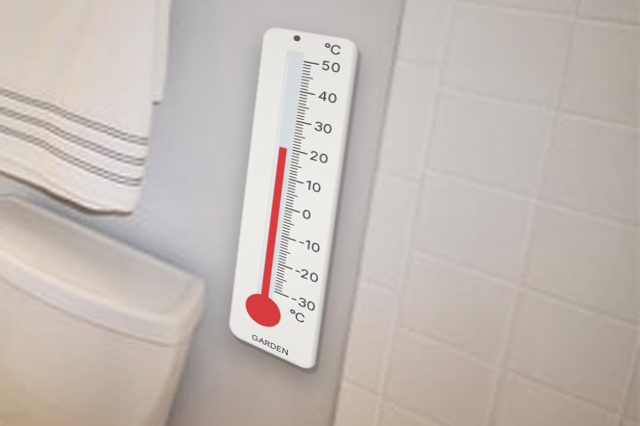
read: 20 °C
